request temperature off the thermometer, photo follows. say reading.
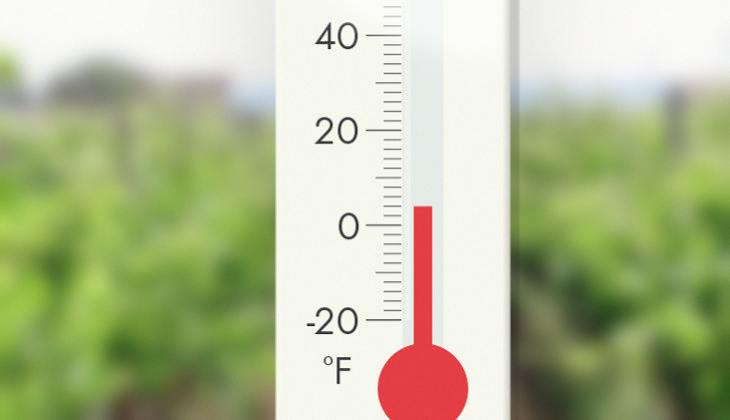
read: 4 °F
